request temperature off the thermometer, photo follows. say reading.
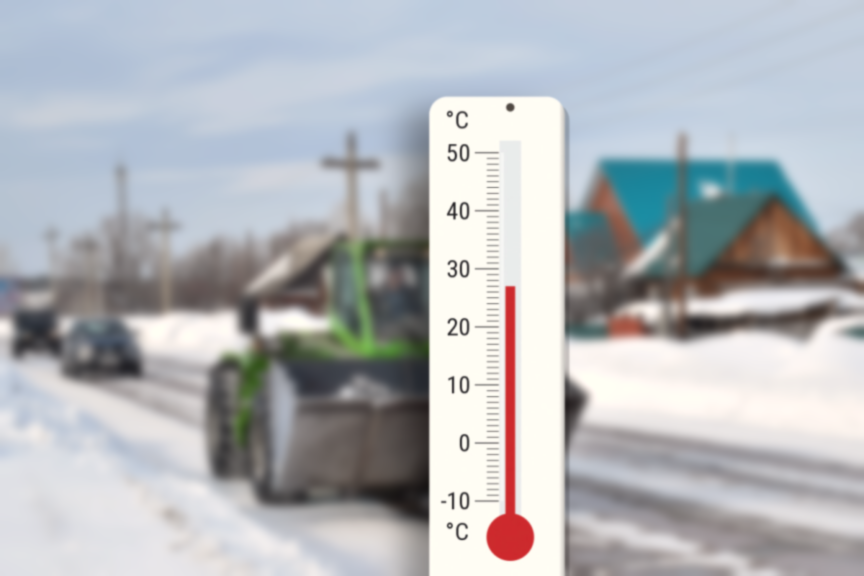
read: 27 °C
